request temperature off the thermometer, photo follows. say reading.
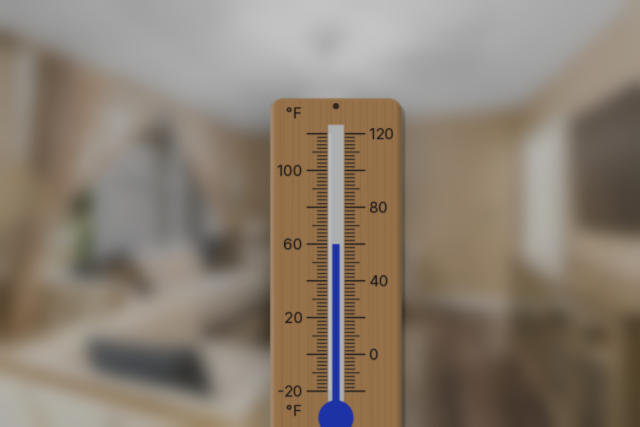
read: 60 °F
